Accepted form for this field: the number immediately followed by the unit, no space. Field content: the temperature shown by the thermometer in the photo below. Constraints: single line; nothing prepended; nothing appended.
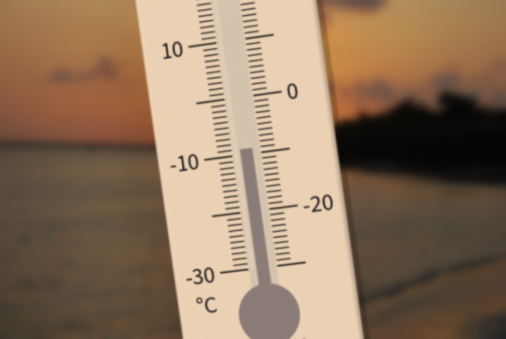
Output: -9°C
